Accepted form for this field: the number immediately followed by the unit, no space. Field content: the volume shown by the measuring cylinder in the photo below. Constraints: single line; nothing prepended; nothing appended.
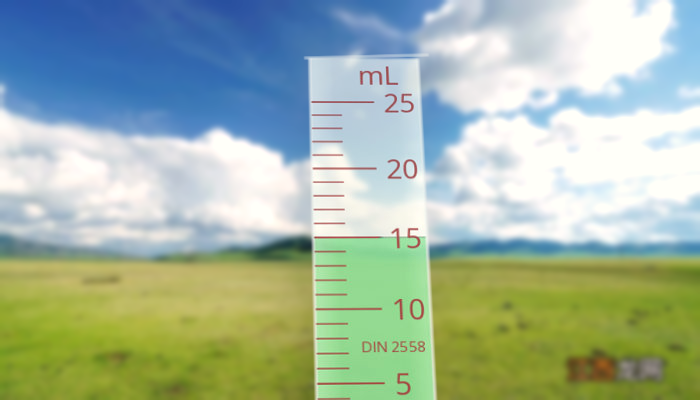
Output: 15mL
